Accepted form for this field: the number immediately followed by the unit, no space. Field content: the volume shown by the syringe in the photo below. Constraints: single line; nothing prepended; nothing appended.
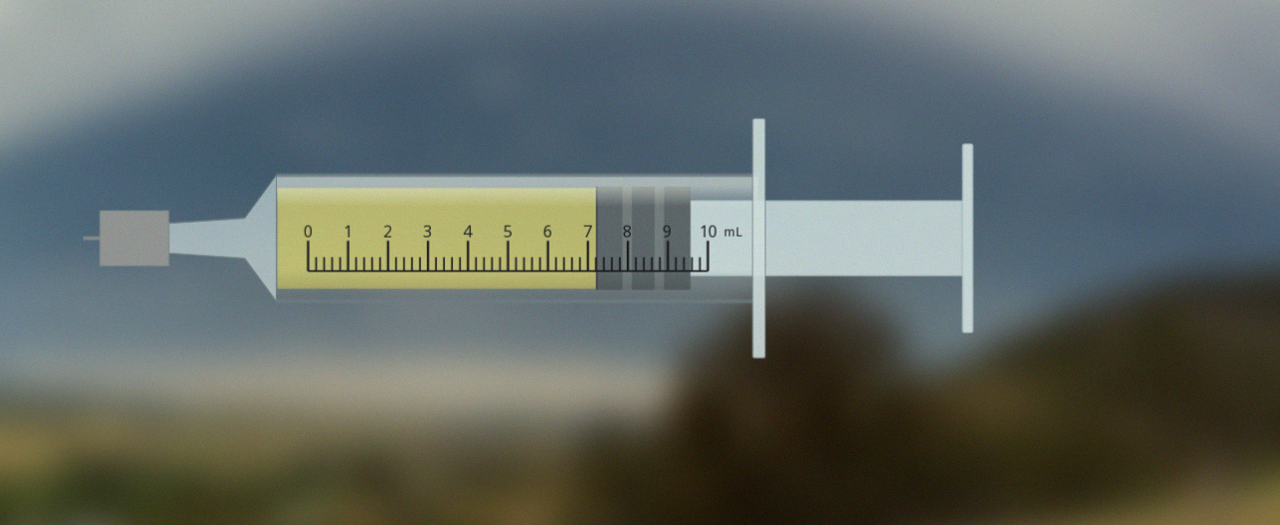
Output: 7.2mL
